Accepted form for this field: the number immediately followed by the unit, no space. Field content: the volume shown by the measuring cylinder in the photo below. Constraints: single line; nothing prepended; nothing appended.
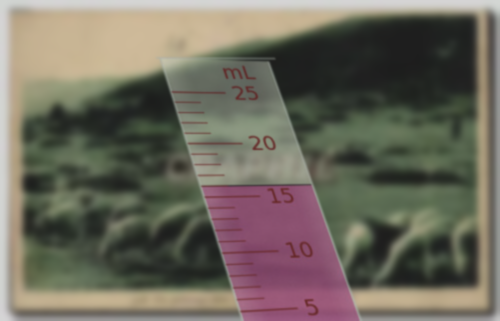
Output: 16mL
